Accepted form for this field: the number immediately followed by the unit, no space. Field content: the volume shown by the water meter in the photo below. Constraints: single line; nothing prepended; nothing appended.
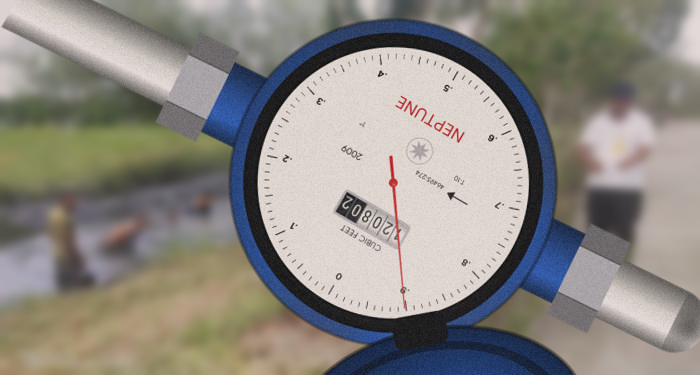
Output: 120801.90ft³
